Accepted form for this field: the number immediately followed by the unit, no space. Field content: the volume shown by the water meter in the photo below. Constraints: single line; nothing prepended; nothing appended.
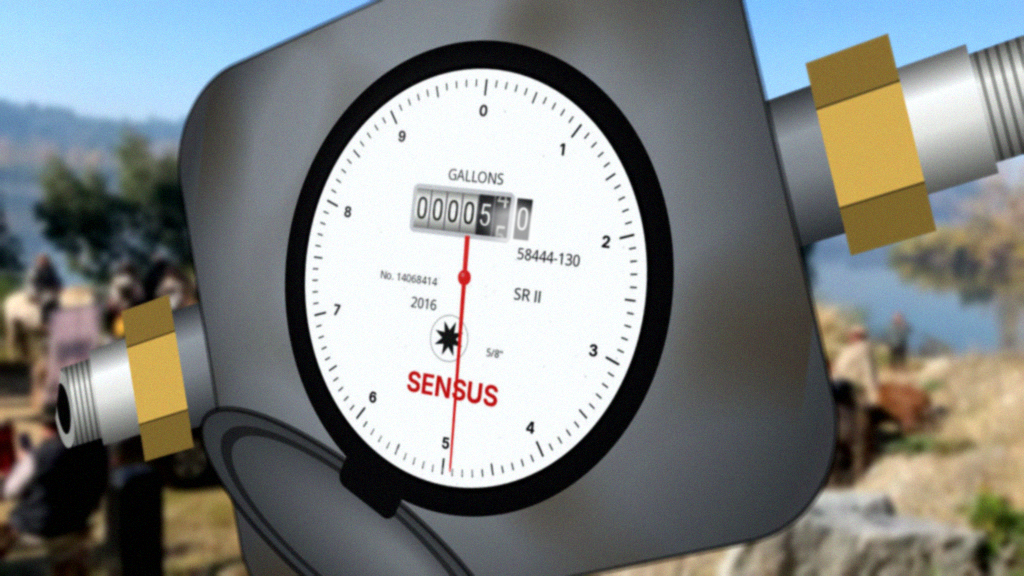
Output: 544.9gal
